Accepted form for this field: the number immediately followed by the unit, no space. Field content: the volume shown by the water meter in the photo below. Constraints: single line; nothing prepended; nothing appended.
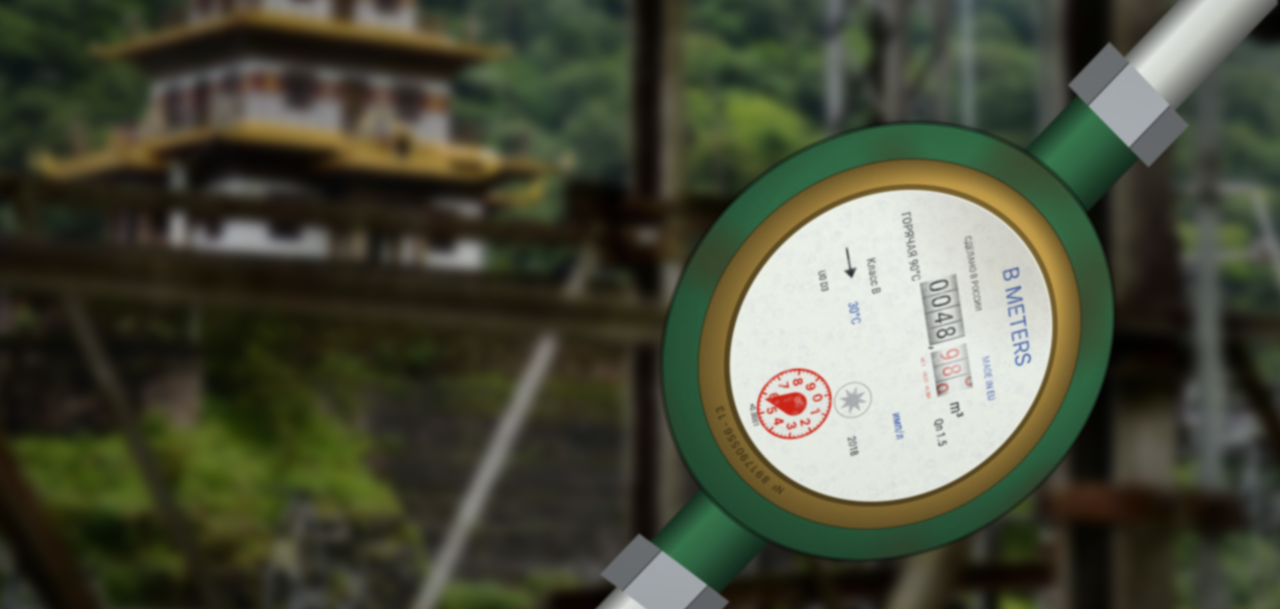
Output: 48.9885m³
